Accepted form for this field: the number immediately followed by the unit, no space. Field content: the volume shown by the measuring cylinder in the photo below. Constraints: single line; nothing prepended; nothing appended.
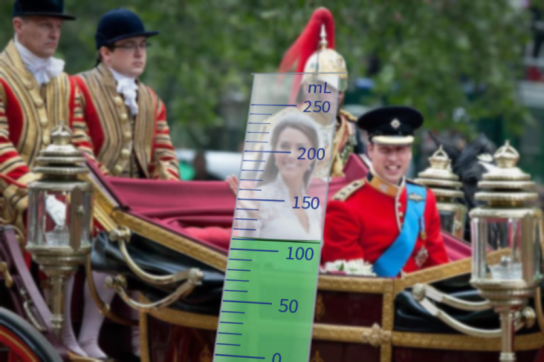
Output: 110mL
